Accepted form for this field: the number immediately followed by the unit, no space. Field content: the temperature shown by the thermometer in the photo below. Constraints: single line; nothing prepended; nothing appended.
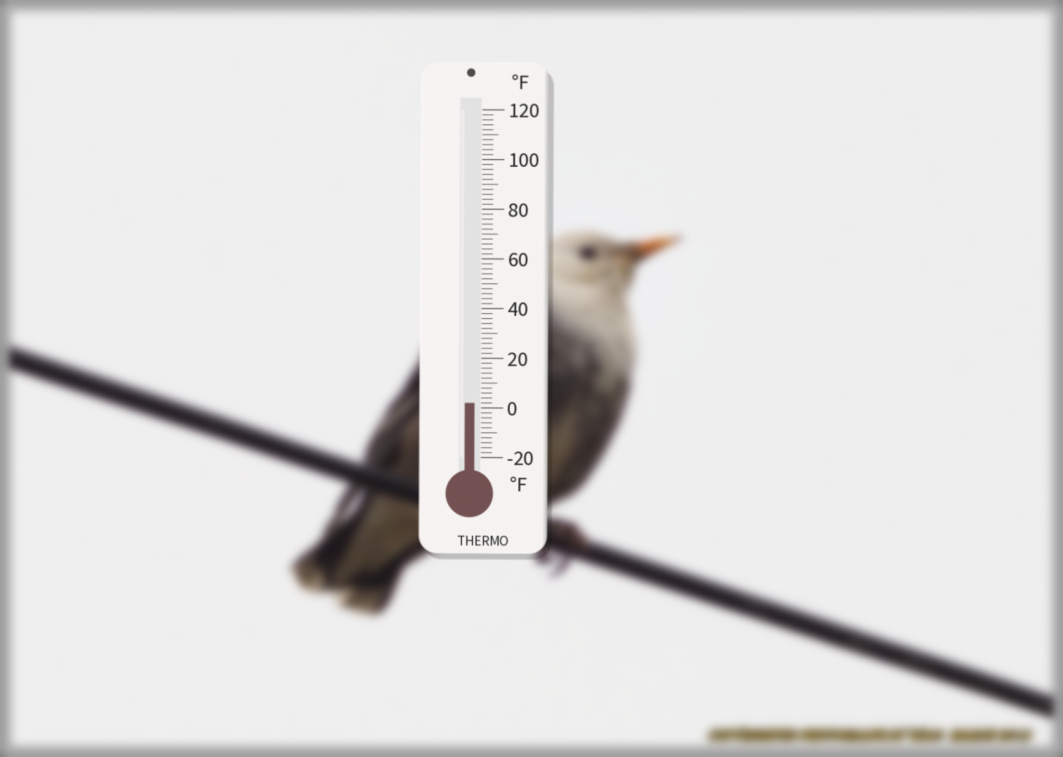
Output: 2°F
